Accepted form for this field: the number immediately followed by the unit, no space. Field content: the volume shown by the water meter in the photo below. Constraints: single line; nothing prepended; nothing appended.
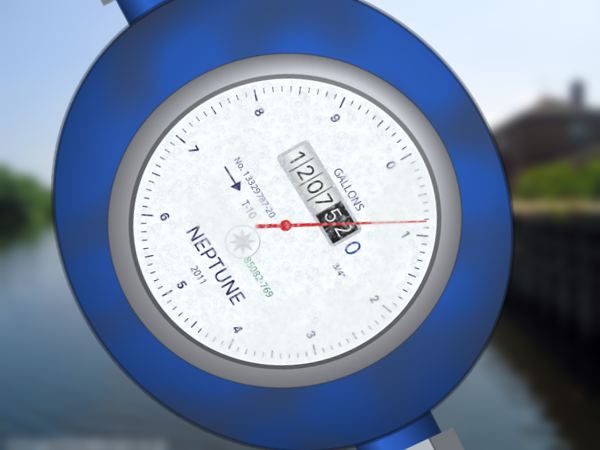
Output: 1207520.8gal
